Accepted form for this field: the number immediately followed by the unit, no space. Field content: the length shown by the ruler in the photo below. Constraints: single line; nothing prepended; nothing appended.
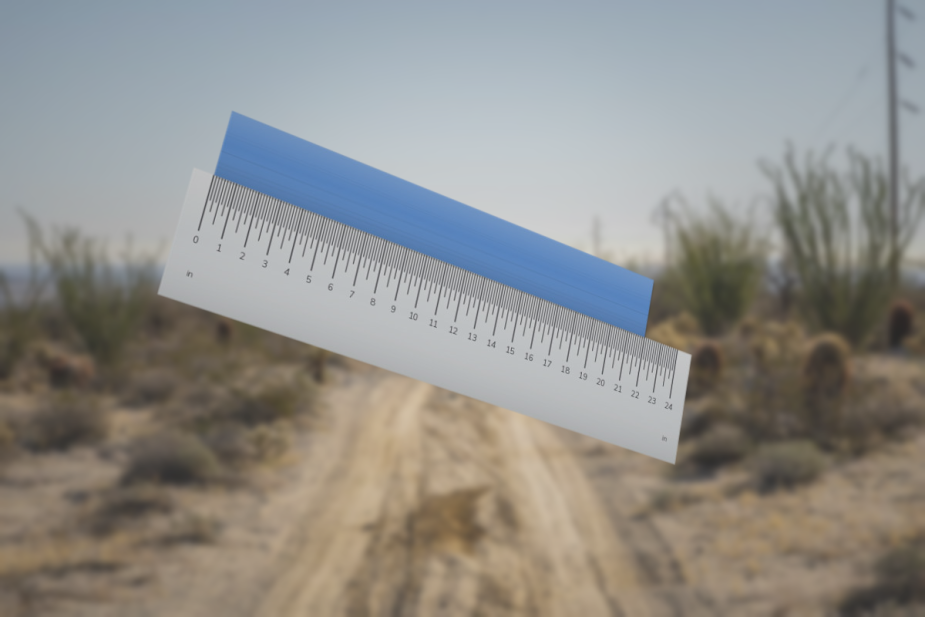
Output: 22in
